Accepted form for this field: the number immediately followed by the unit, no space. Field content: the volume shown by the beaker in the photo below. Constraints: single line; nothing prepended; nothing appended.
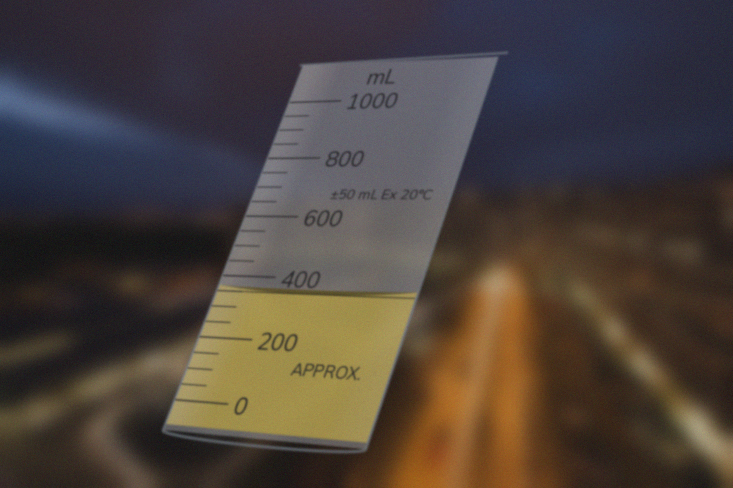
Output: 350mL
